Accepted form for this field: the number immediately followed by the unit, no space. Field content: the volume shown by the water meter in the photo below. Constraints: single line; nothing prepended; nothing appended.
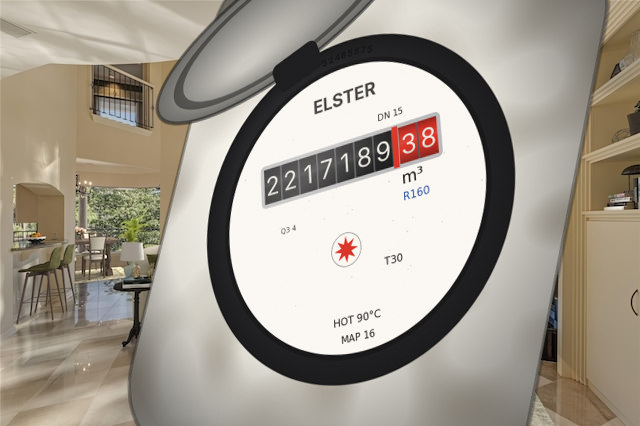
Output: 2217189.38m³
